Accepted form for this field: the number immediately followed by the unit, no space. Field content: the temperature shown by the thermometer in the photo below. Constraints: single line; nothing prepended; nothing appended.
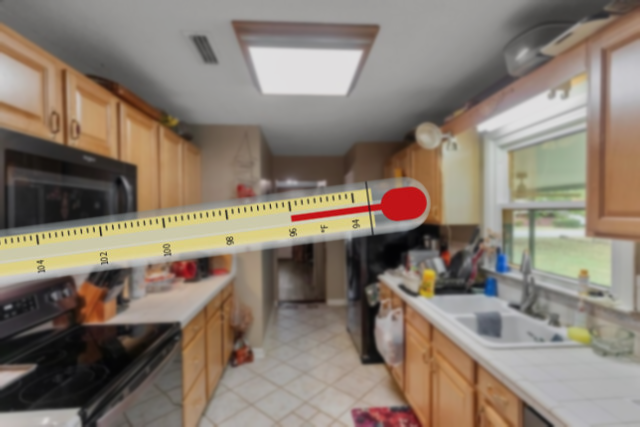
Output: 96°F
